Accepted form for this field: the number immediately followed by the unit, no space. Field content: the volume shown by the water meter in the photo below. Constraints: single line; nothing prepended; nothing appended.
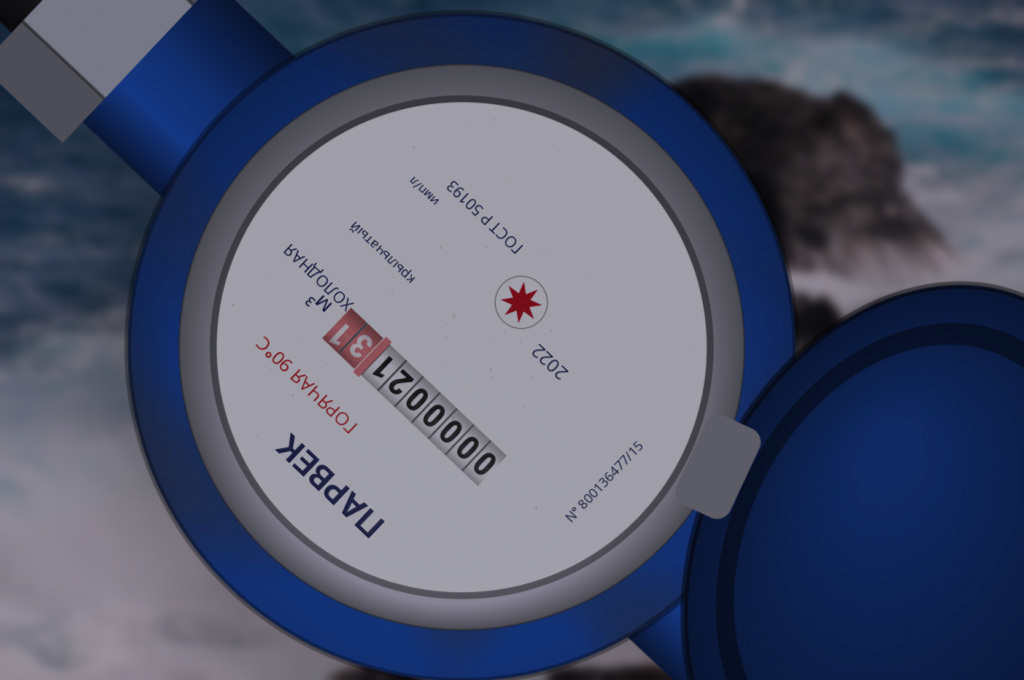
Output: 21.31m³
